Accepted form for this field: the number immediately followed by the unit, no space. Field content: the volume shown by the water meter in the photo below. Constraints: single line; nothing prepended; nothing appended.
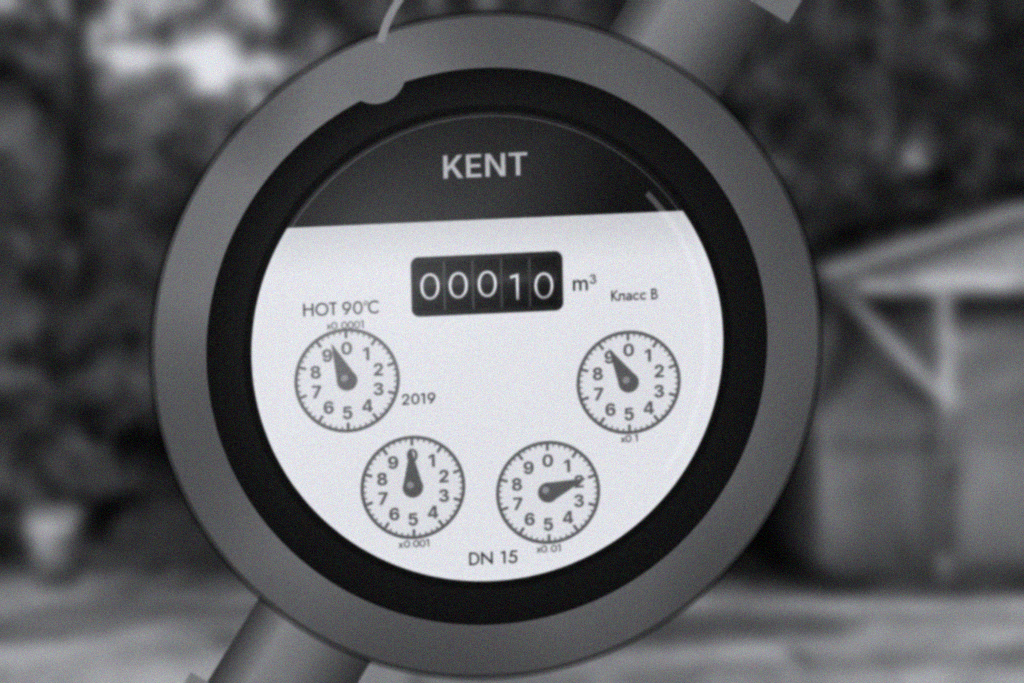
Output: 9.9199m³
